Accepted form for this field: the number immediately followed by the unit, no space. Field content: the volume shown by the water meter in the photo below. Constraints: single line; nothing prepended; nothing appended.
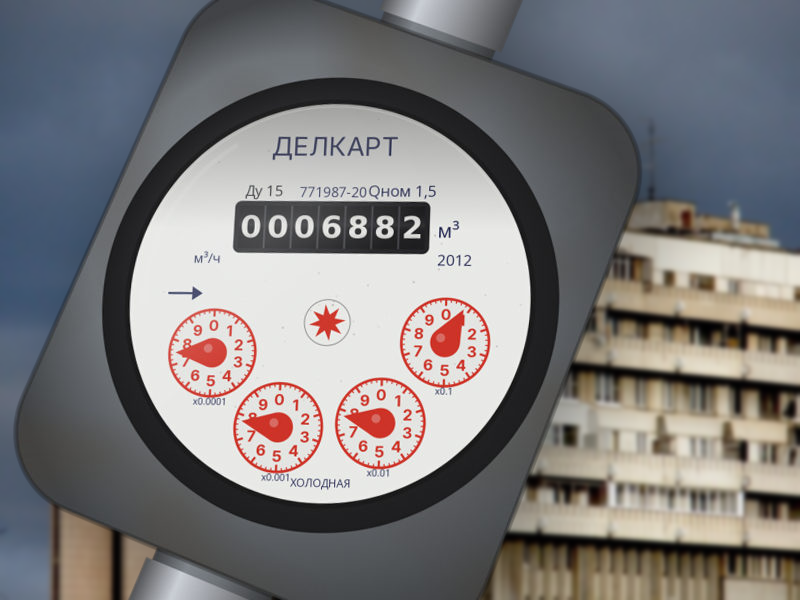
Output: 6882.0777m³
